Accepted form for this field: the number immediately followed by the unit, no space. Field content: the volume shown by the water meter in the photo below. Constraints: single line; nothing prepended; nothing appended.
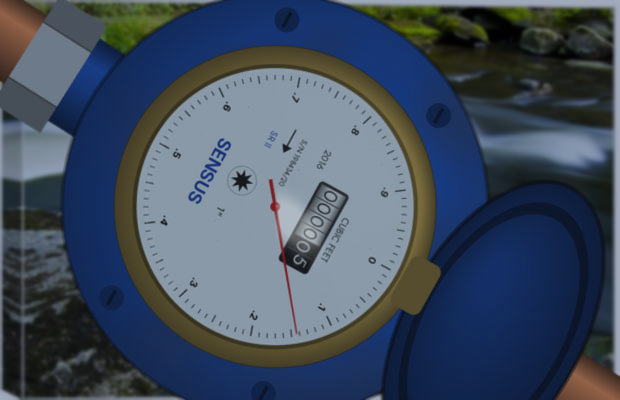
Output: 5.14ft³
